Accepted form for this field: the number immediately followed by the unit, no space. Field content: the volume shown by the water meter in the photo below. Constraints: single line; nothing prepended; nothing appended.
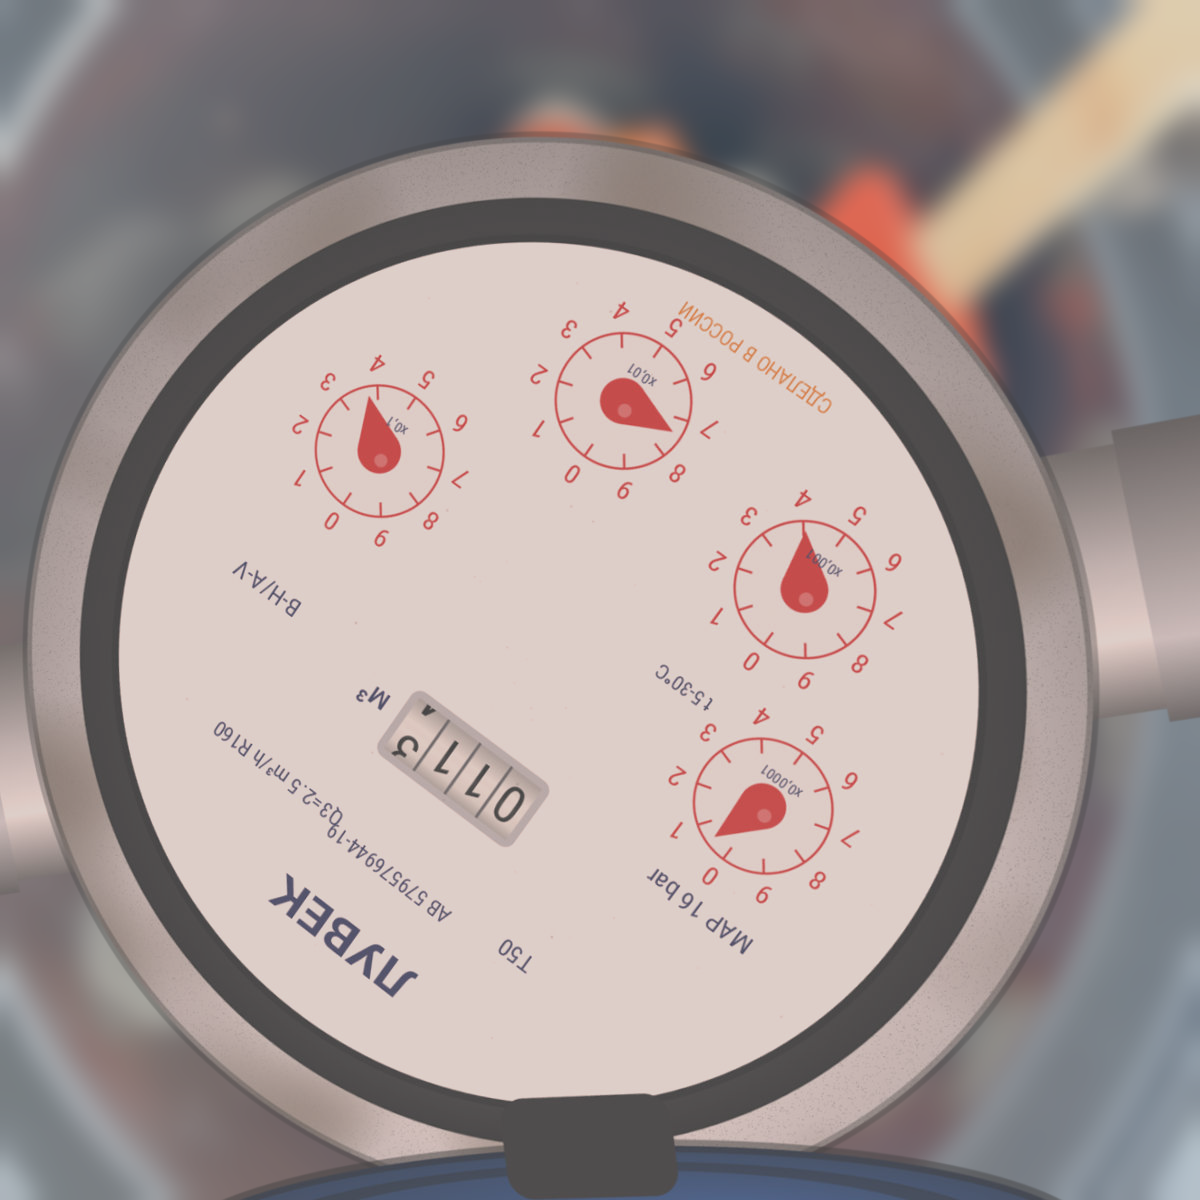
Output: 113.3740m³
